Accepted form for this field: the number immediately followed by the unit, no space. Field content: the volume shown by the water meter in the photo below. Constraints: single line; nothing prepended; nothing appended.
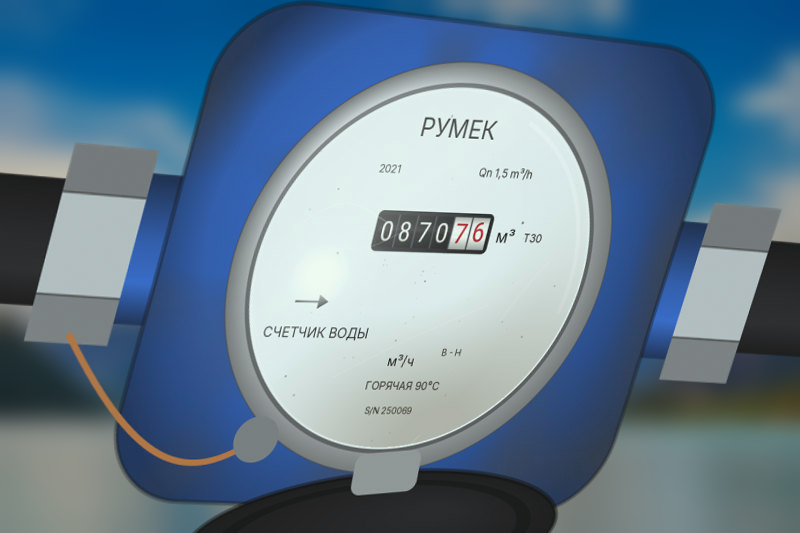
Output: 870.76m³
